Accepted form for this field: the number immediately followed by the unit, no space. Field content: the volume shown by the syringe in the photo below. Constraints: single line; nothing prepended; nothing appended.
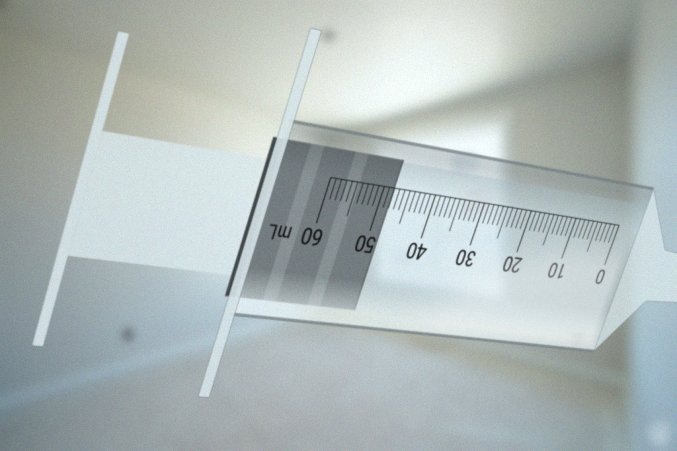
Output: 48mL
